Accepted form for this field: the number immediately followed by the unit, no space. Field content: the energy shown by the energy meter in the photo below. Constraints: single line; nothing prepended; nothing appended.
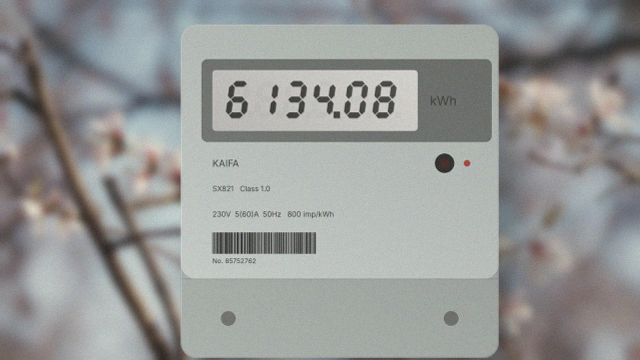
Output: 6134.08kWh
